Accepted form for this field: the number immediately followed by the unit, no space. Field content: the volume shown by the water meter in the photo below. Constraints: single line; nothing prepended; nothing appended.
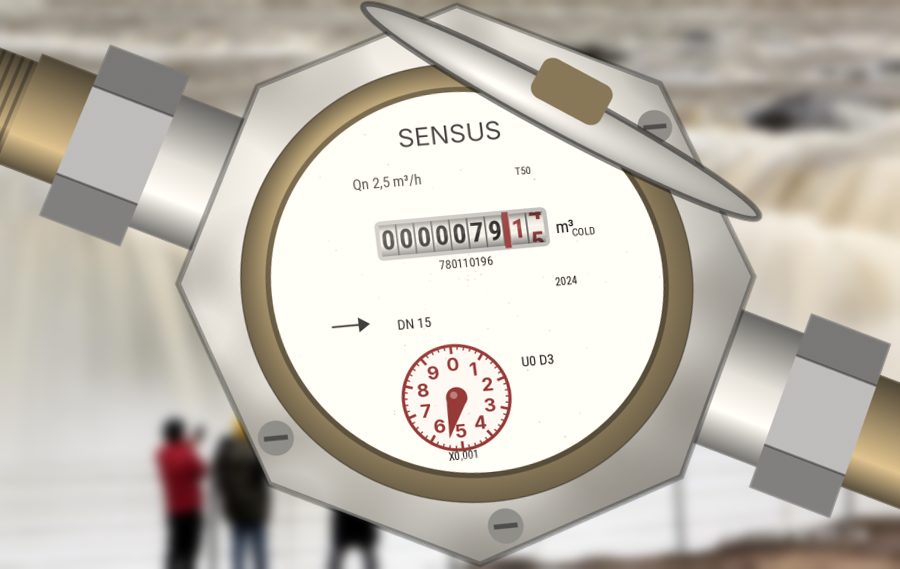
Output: 79.145m³
